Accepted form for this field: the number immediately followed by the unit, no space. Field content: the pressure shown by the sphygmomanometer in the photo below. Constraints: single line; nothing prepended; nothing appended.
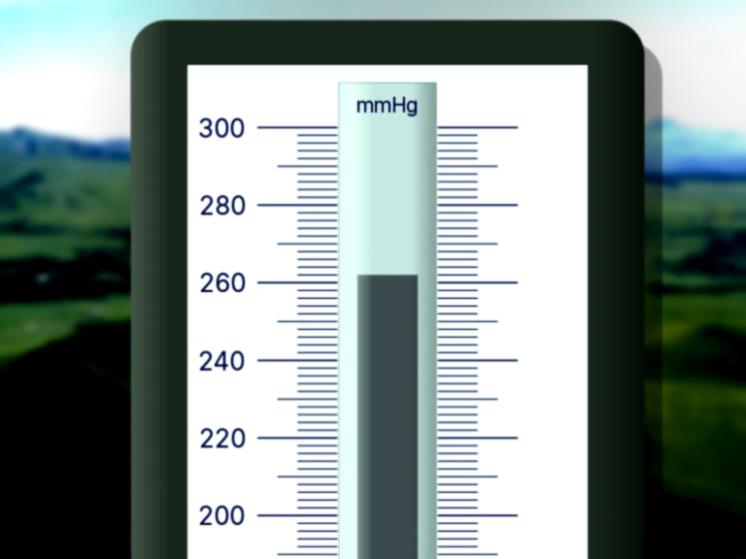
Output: 262mmHg
